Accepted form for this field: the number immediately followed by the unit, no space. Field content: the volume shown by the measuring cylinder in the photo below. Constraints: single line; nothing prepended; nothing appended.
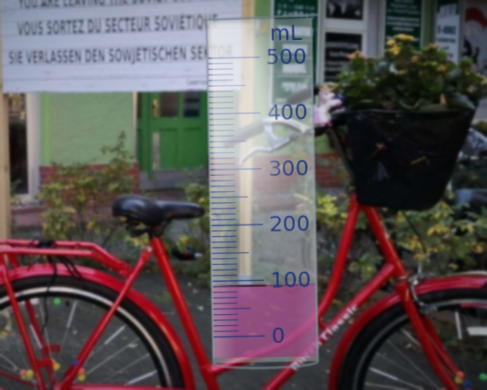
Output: 90mL
